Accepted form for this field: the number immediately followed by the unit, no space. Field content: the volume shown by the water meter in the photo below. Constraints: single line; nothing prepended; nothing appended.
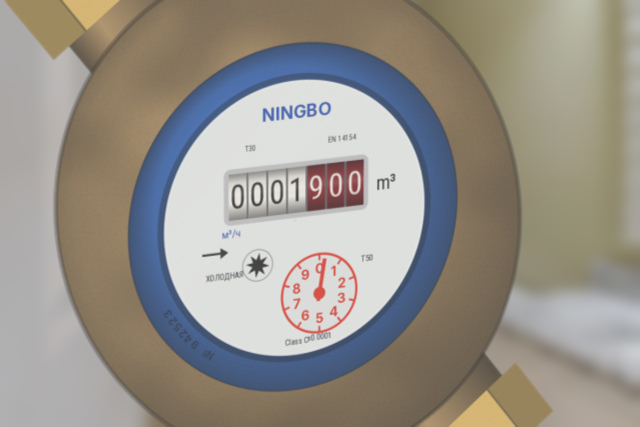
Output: 1.9000m³
